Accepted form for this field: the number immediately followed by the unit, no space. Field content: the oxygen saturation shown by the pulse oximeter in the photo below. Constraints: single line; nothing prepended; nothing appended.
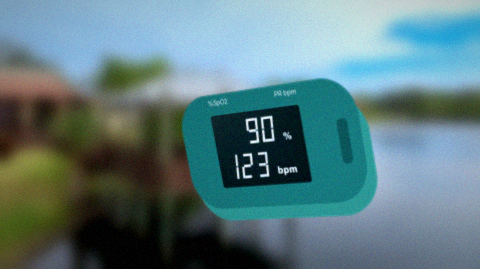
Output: 90%
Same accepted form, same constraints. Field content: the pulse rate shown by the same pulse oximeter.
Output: 123bpm
